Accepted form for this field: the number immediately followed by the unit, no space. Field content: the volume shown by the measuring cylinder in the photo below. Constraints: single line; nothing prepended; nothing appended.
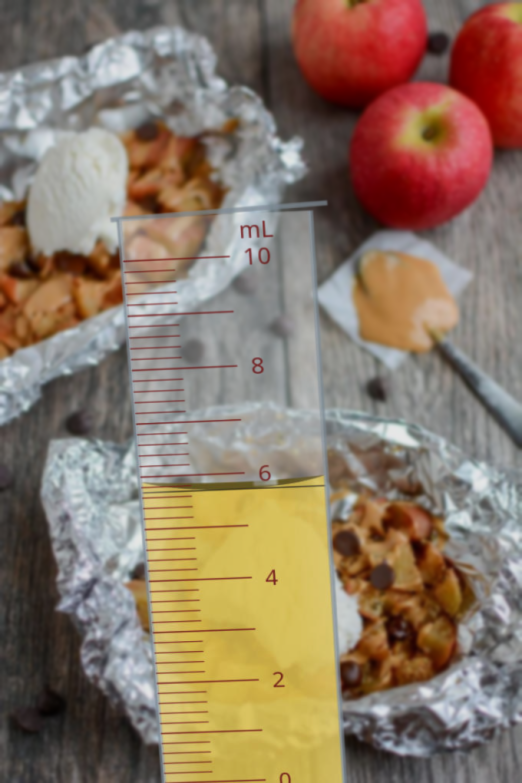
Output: 5.7mL
